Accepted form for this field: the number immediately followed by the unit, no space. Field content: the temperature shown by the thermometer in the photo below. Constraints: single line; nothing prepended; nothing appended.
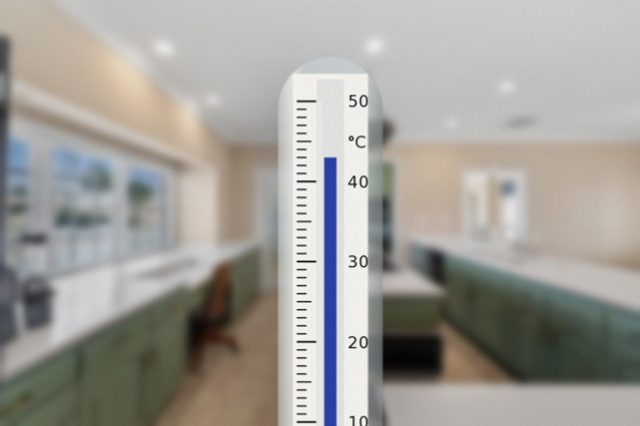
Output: 43°C
